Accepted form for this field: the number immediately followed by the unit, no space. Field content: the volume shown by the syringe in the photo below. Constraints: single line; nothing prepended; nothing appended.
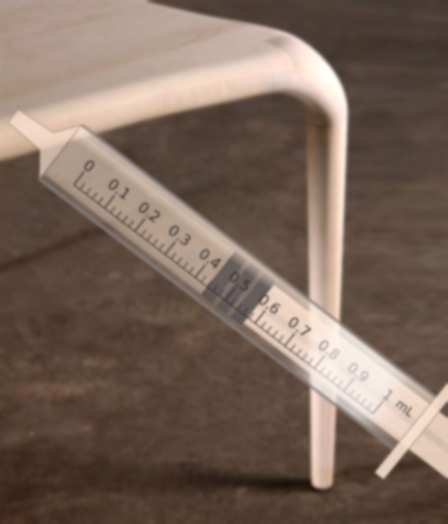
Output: 0.44mL
